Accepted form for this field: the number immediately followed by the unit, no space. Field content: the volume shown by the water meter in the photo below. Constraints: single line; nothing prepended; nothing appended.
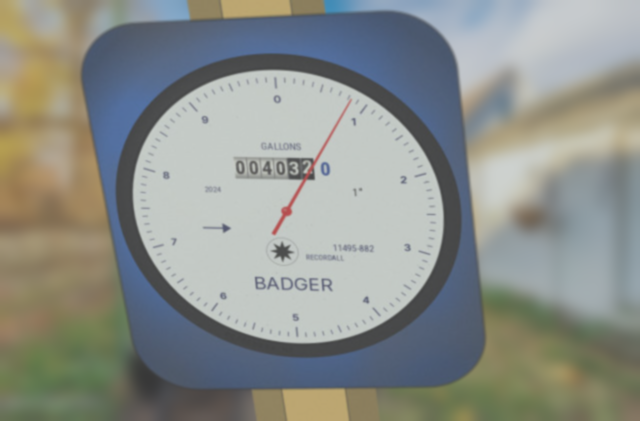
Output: 40320.8gal
